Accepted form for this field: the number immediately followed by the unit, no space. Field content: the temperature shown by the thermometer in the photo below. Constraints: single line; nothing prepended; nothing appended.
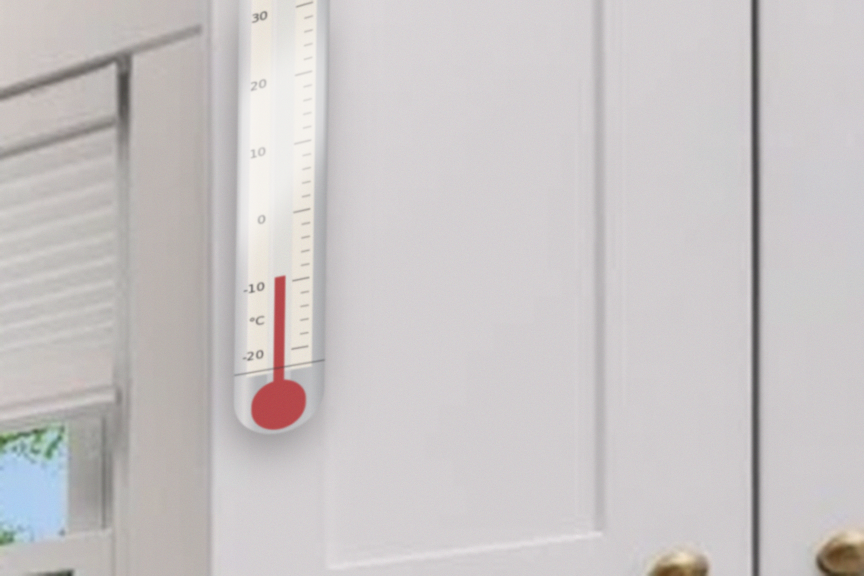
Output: -9°C
